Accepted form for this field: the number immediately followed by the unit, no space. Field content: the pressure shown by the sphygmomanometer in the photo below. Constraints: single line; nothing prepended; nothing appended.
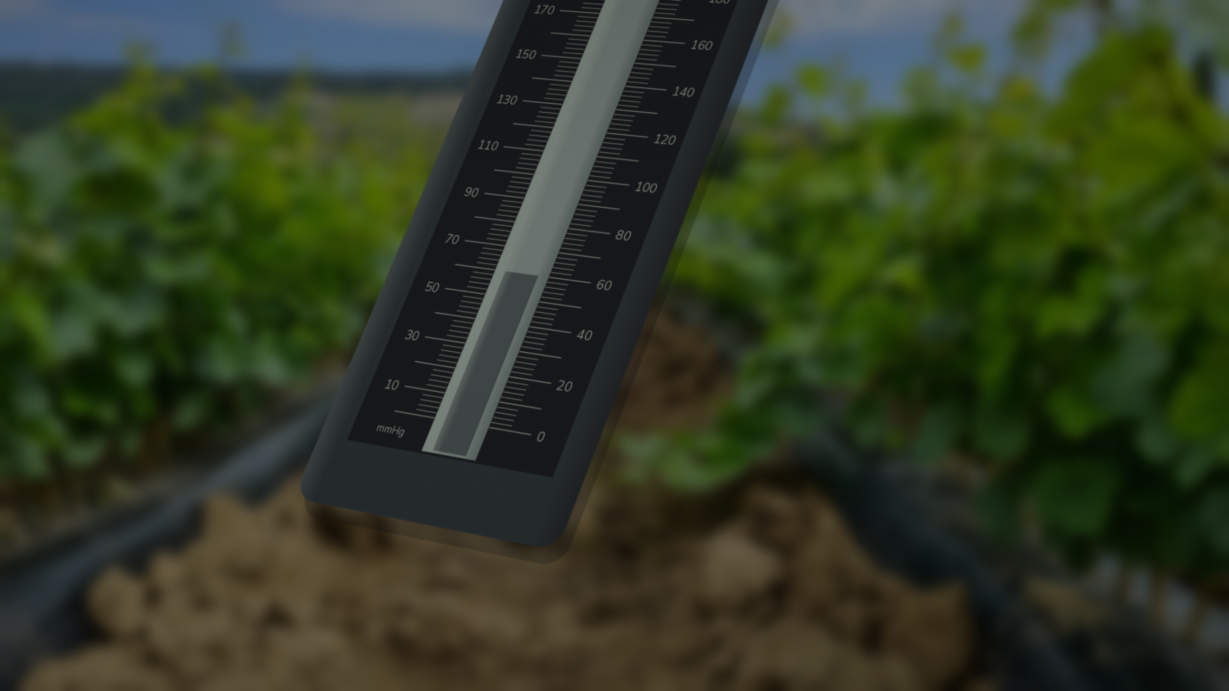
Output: 60mmHg
